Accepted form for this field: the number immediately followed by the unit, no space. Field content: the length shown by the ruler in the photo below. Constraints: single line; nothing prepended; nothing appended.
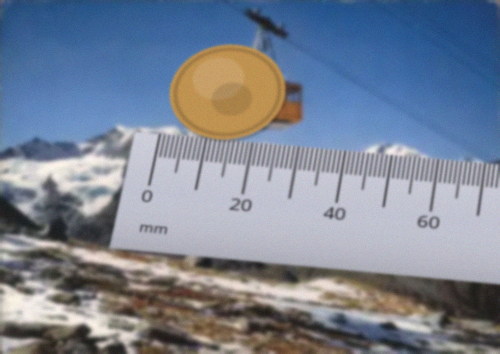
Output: 25mm
